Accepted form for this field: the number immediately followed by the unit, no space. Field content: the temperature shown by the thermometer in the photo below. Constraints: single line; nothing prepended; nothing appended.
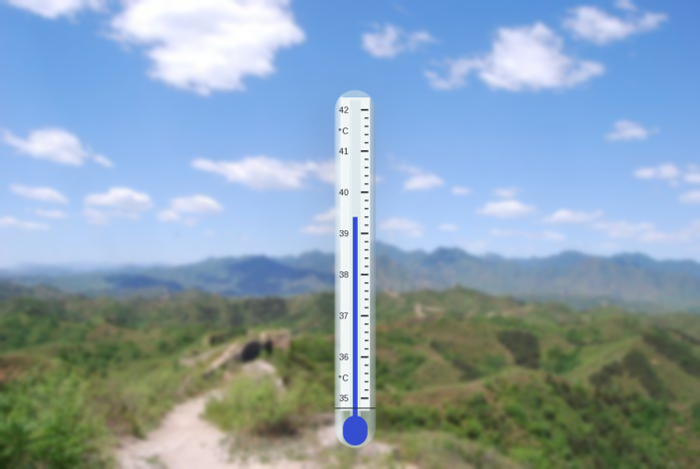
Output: 39.4°C
